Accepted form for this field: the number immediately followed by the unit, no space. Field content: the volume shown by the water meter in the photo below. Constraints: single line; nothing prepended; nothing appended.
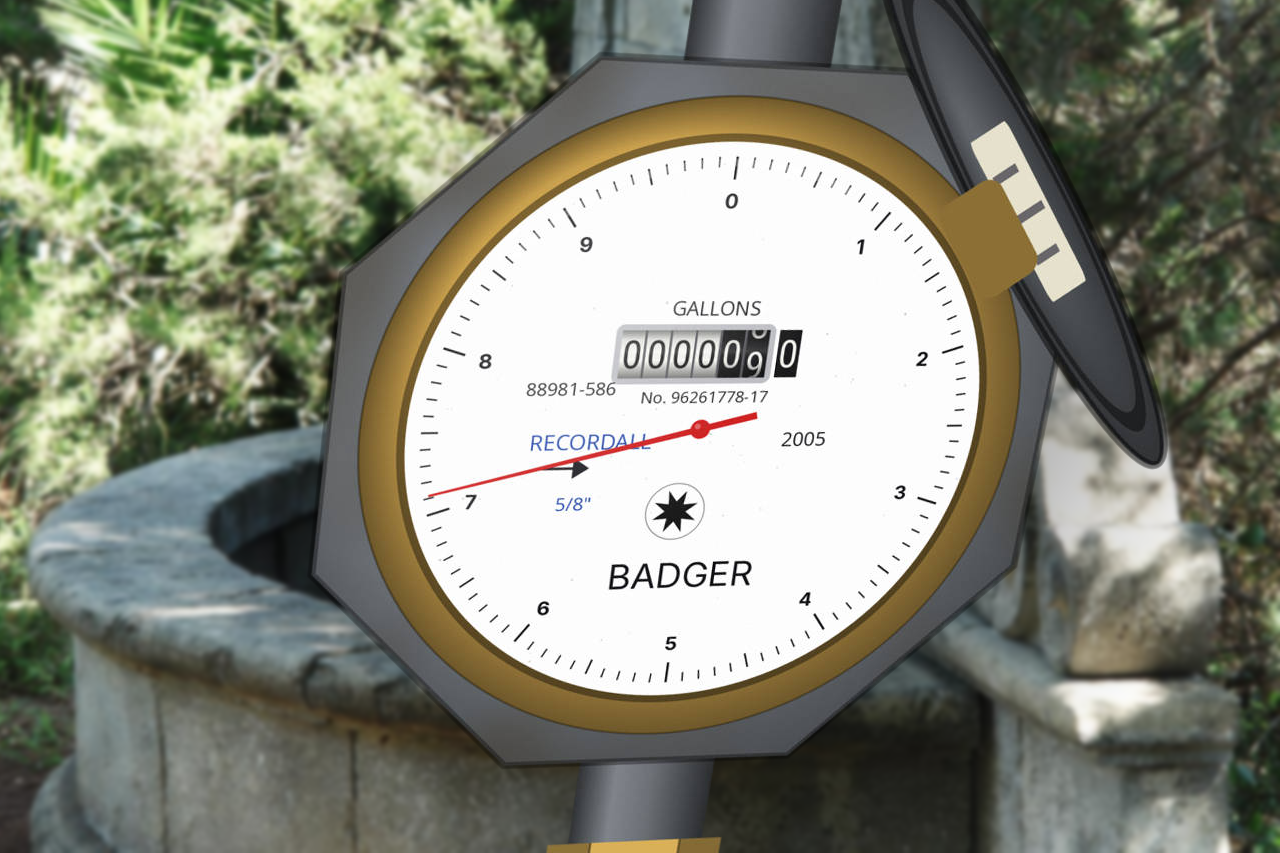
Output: 87.1gal
